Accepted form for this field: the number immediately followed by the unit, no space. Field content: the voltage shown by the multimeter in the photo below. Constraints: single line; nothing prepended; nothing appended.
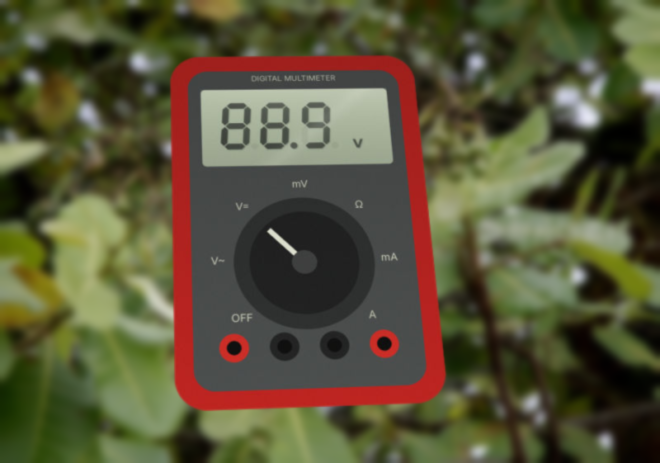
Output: 88.9V
